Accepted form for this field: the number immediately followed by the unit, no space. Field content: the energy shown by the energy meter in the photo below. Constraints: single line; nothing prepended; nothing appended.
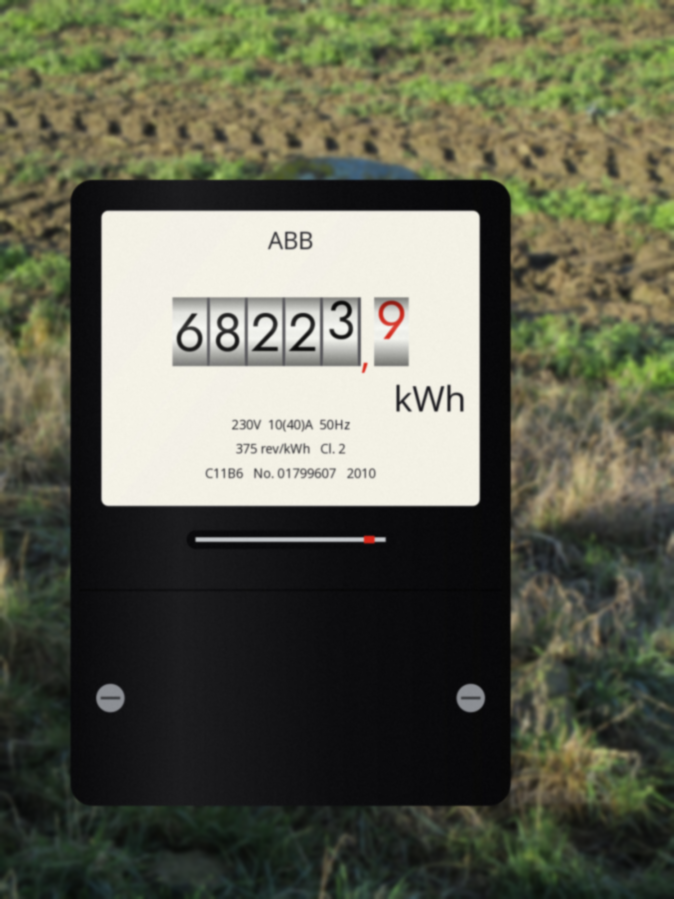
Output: 68223.9kWh
